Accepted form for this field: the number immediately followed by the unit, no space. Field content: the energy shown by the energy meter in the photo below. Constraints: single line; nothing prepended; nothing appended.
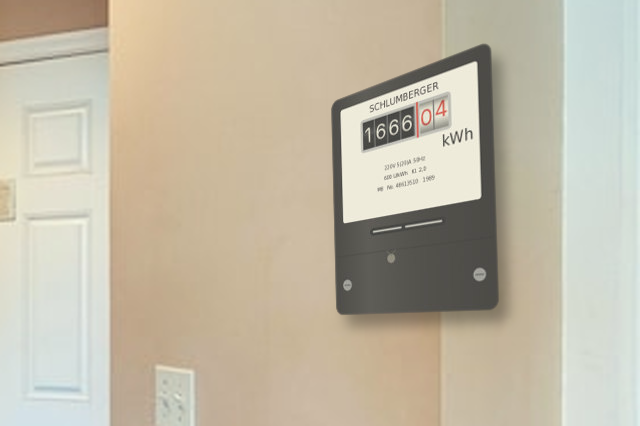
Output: 1666.04kWh
